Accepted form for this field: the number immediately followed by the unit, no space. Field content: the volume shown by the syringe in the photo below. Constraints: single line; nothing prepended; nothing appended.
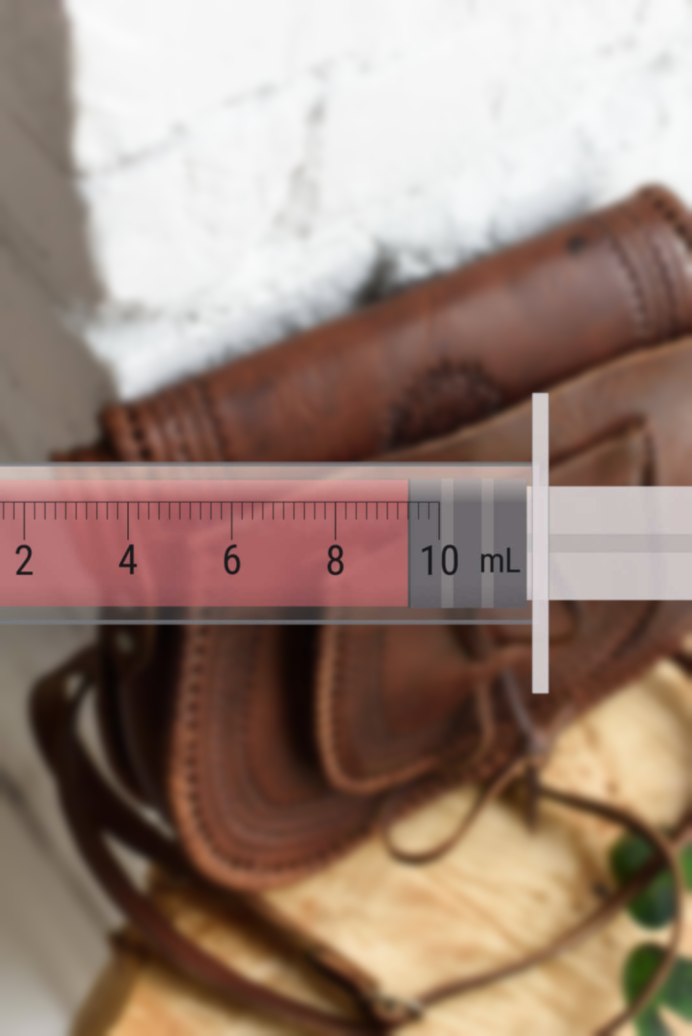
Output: 9.4mL
